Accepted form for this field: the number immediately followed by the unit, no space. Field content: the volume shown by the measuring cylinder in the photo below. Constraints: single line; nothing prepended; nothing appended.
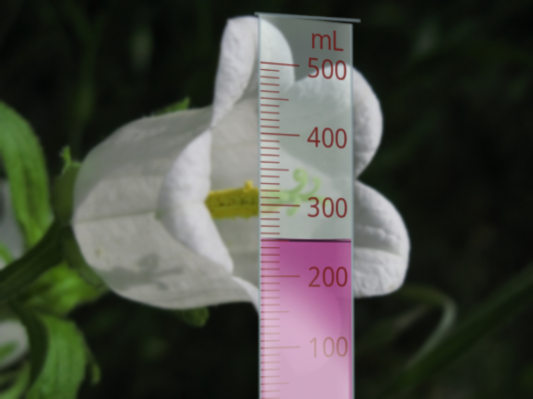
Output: 250mL
